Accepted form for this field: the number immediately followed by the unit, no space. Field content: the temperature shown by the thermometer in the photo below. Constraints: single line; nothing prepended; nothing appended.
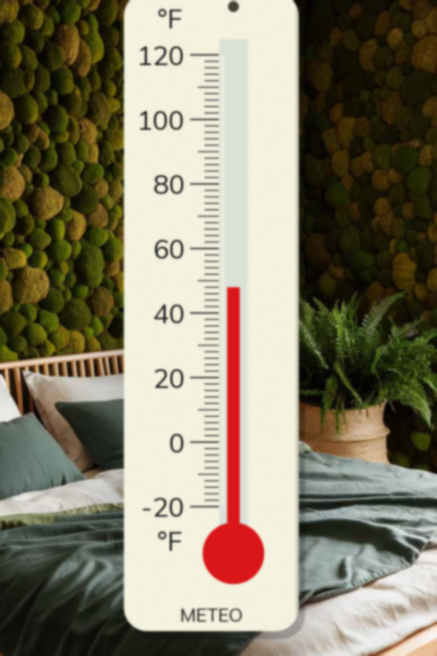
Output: 48°F
